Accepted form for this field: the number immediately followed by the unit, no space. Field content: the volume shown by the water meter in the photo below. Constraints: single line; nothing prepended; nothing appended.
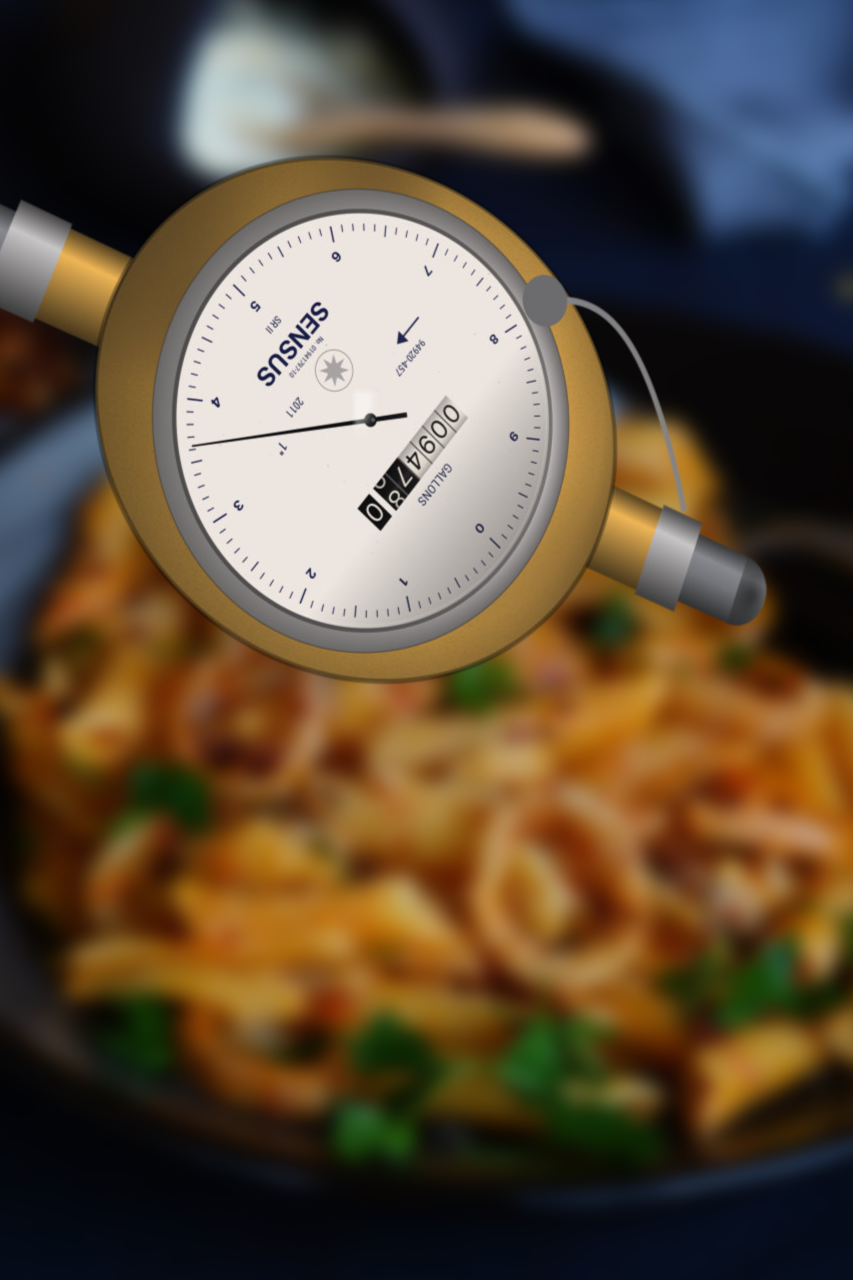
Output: 94783.6gal
